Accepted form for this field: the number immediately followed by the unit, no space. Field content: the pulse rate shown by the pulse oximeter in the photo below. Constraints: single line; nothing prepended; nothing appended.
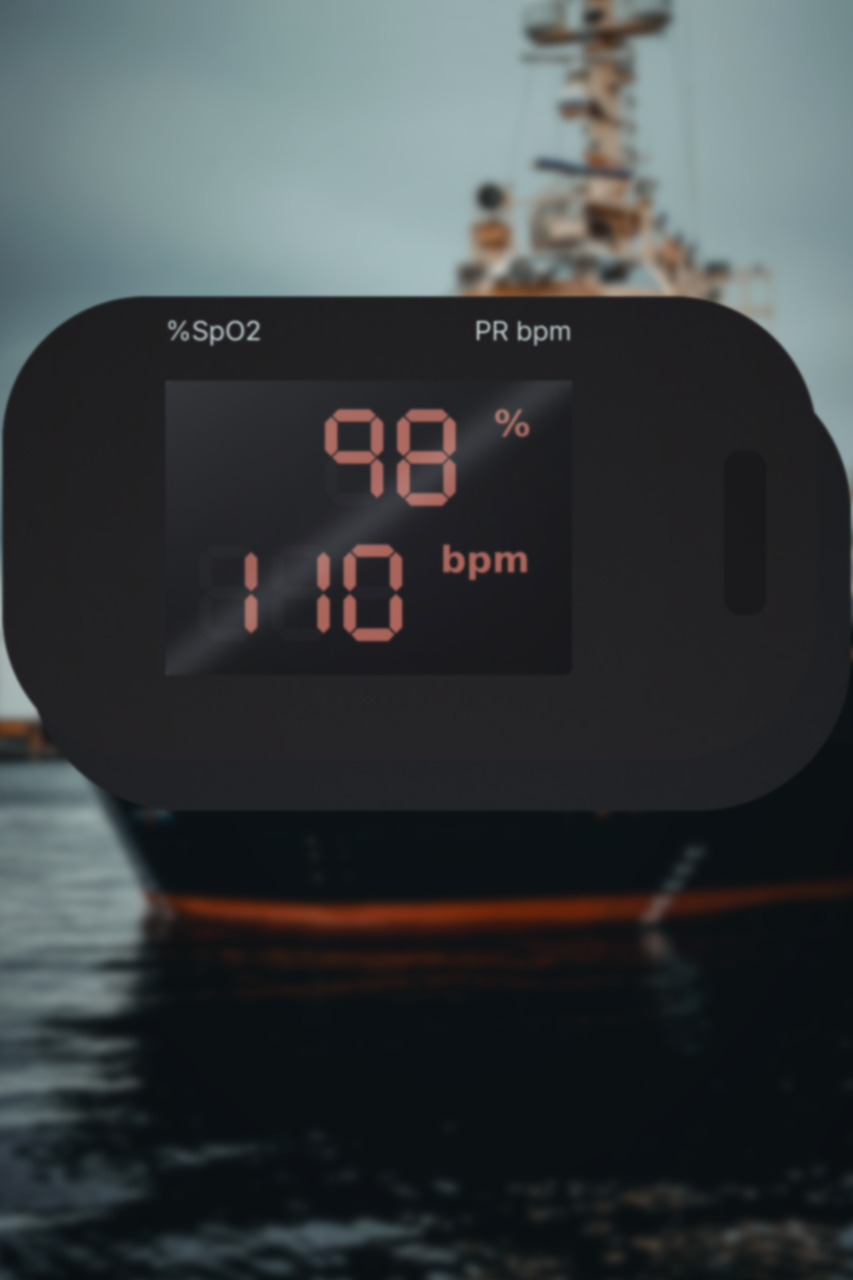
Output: 110bpm
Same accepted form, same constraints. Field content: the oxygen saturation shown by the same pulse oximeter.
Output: 98%
